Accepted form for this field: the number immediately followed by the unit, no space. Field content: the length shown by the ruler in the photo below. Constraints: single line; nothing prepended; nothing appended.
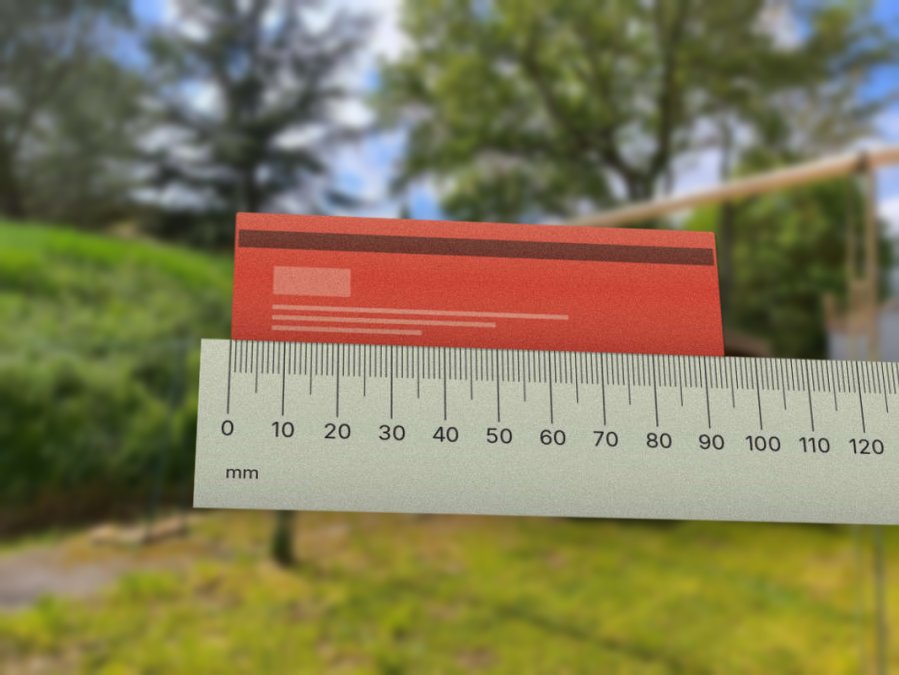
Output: 94mm
